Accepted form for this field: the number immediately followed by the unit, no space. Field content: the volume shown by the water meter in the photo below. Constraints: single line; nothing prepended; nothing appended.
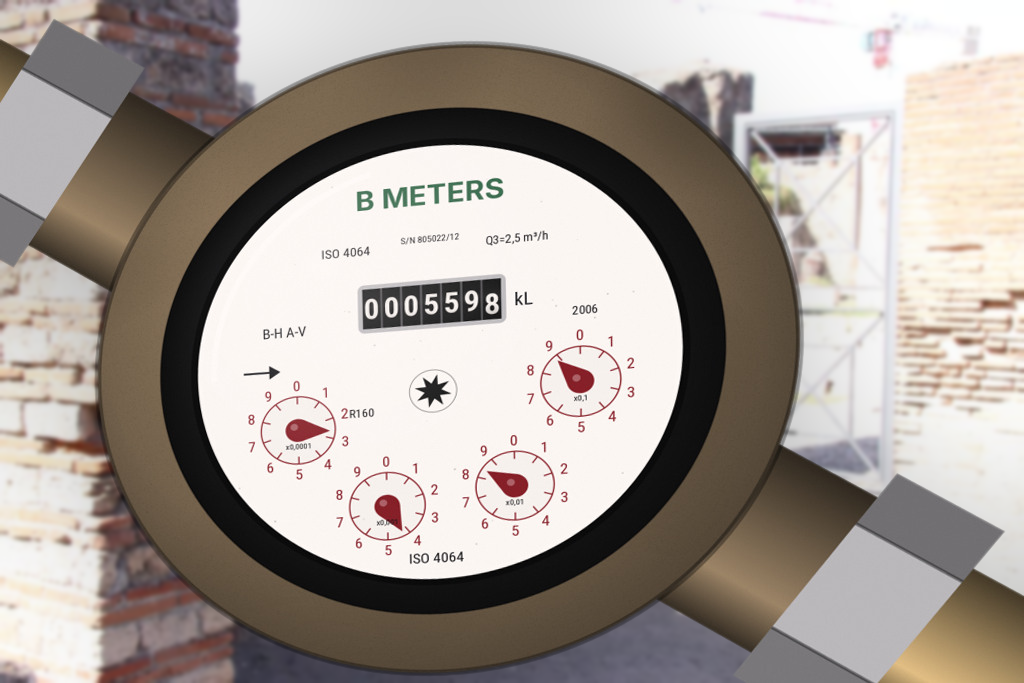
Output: 5597.8842kL
